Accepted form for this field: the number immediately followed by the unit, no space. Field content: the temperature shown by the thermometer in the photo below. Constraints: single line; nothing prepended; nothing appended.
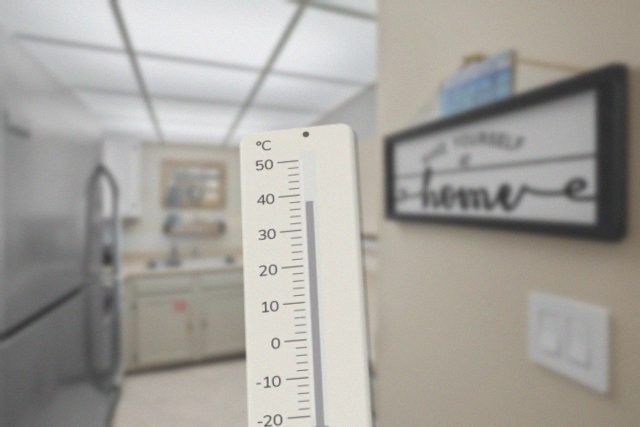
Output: 38°C
